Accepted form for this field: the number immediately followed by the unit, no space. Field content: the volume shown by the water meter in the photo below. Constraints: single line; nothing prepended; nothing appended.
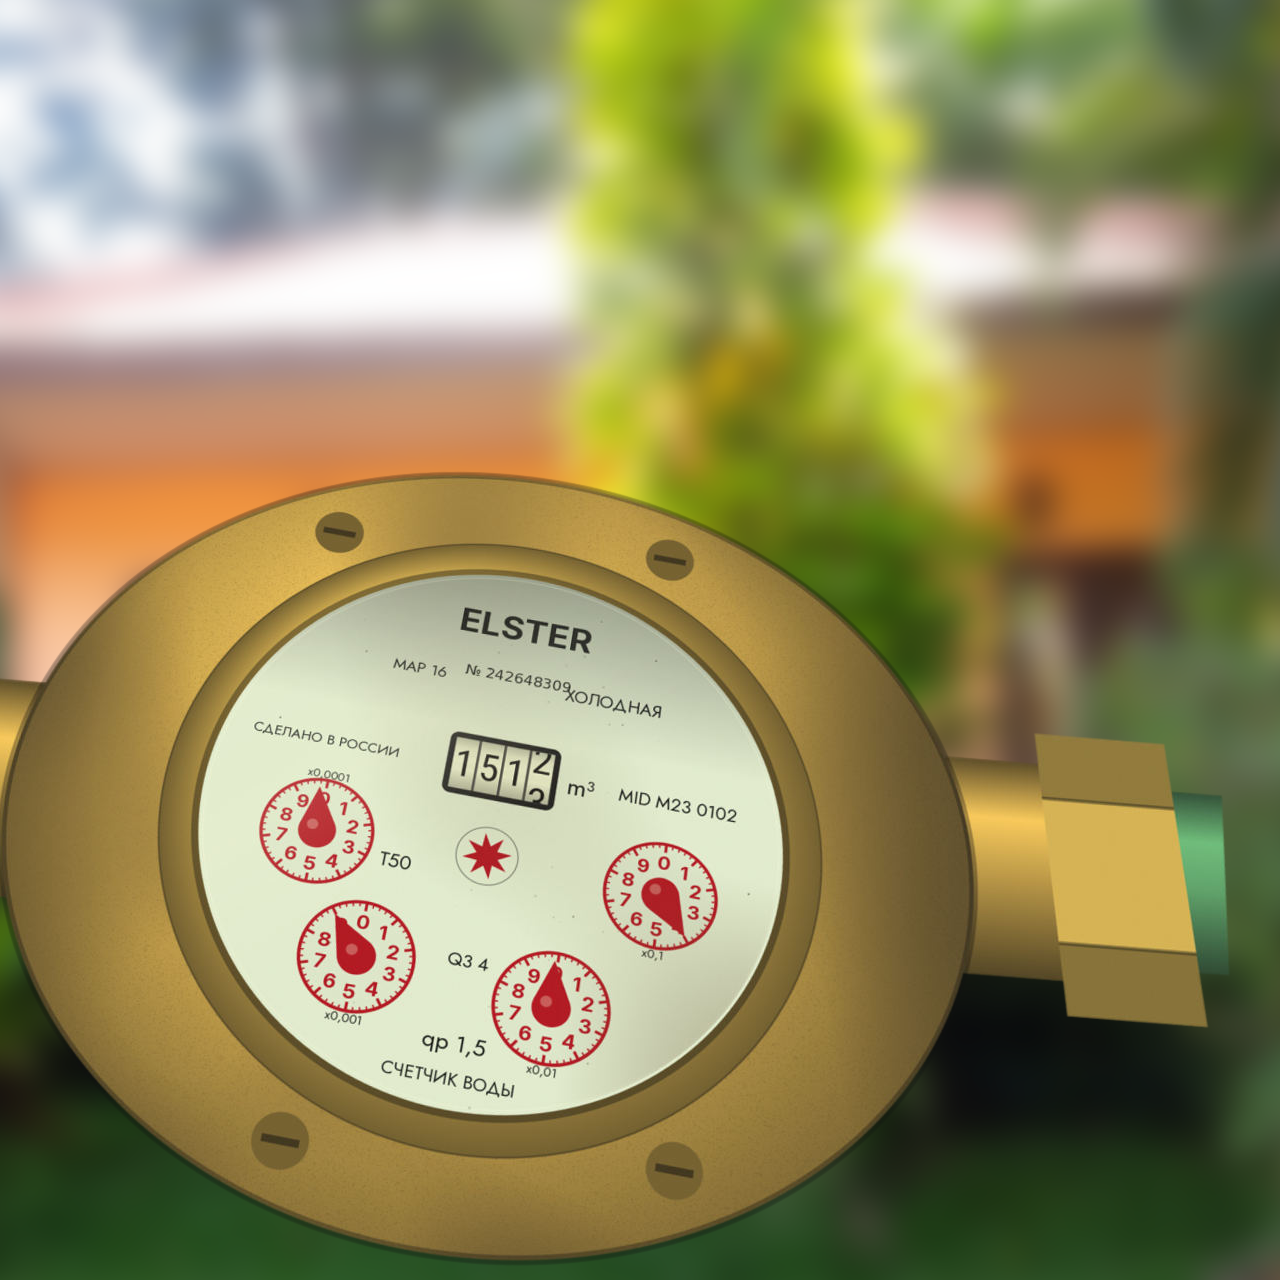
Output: 1512.3989m³
